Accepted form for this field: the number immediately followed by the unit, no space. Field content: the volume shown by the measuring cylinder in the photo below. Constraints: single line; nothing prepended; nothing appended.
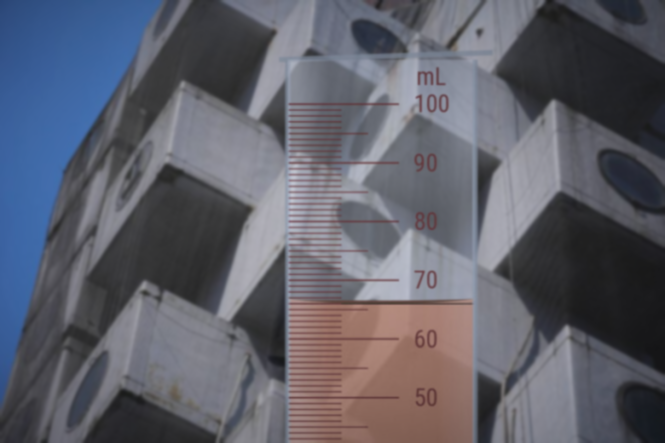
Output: 66mL
